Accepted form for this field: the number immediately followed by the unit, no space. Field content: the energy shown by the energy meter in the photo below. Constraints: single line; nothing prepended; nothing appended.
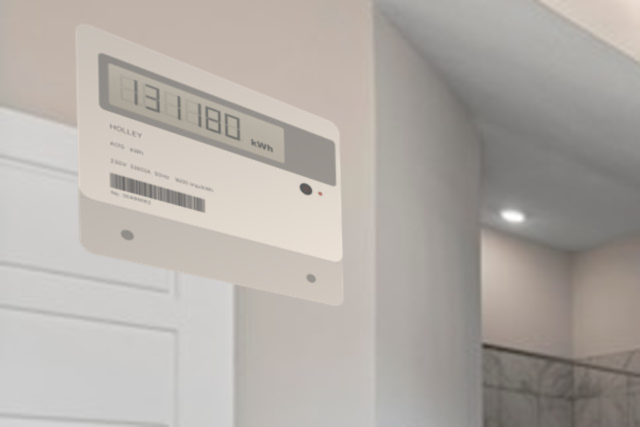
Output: 131180kWh
